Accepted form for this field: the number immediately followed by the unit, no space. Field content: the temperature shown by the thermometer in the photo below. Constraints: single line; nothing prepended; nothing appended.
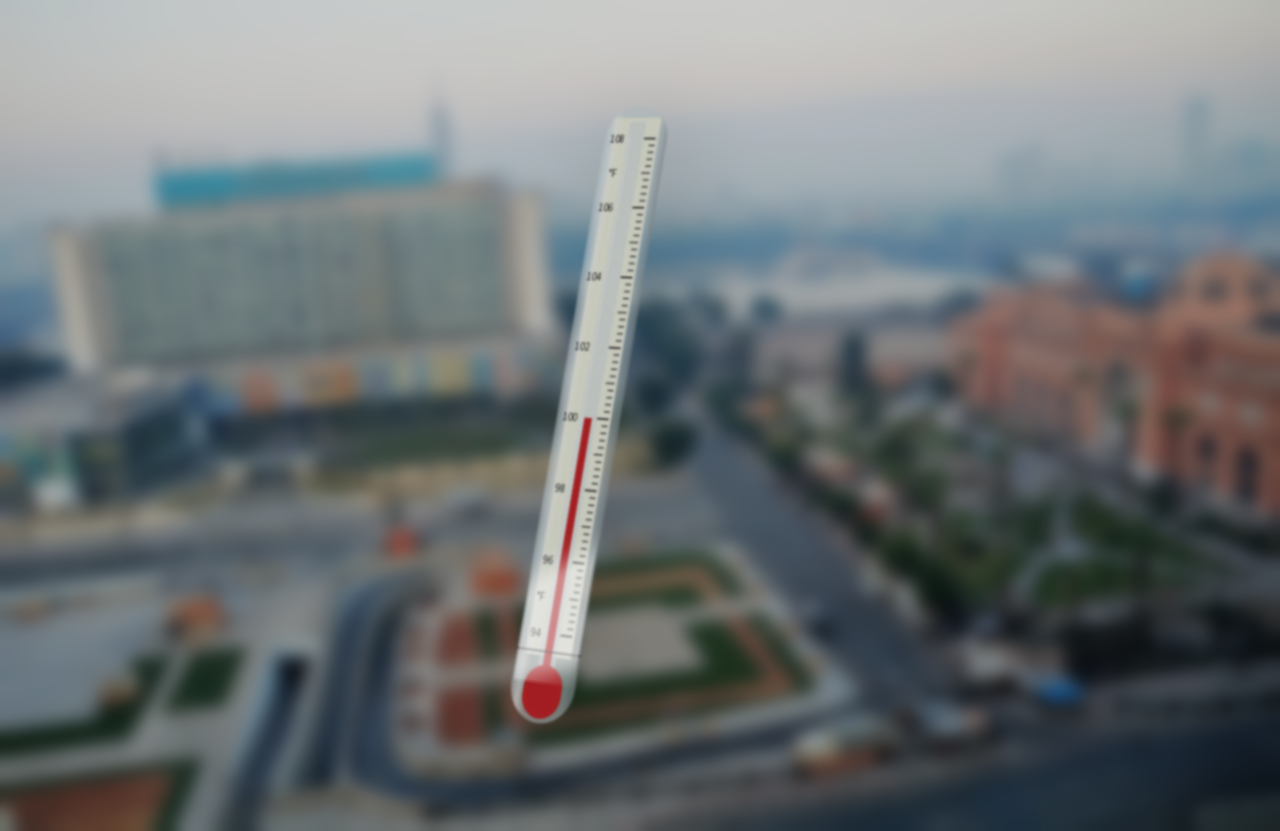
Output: 100°F
